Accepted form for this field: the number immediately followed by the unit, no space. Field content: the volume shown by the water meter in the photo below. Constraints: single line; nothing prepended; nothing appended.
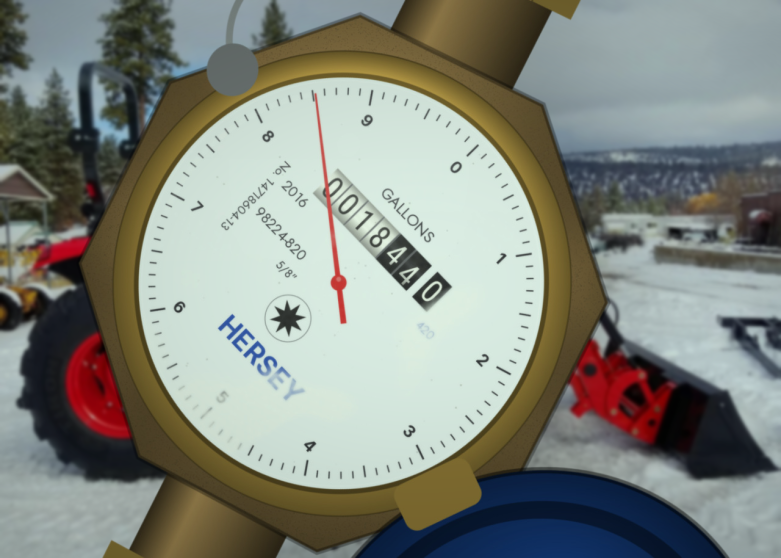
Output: 18438.5gal
